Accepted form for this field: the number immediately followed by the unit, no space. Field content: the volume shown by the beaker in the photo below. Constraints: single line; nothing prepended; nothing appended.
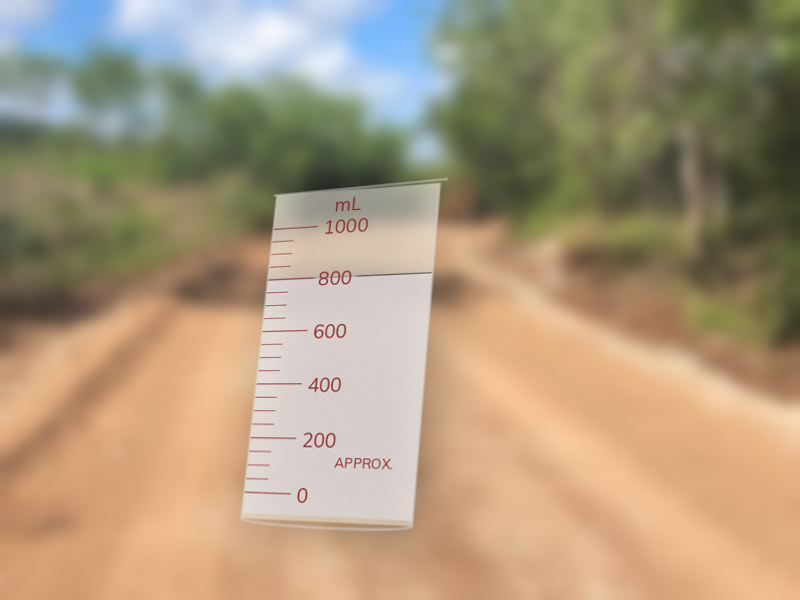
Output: 800mL
